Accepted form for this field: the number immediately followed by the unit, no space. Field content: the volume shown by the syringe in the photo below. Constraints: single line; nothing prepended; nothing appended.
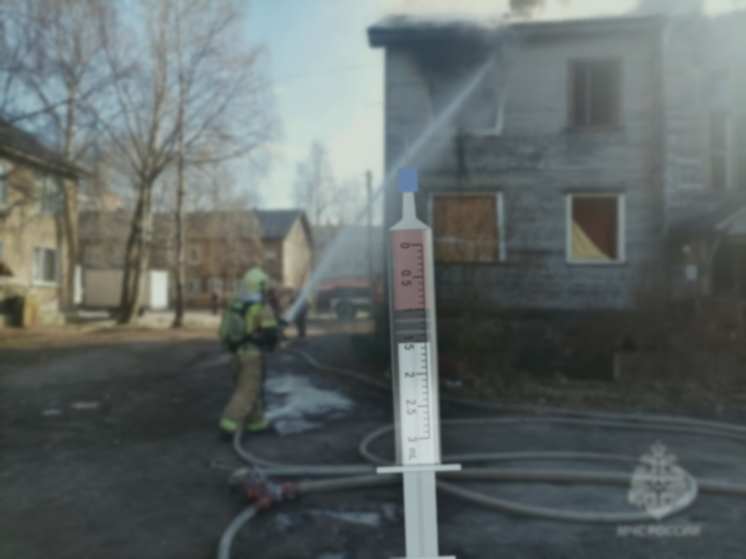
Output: 1mL
